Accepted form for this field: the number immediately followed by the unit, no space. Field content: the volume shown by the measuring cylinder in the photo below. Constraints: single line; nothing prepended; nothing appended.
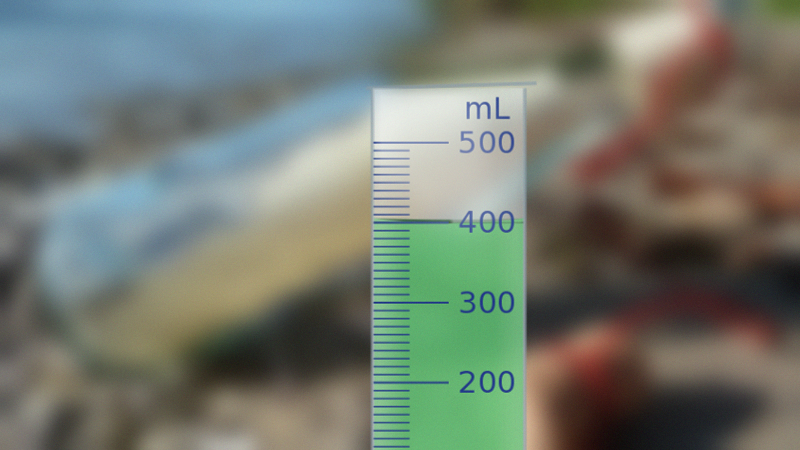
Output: 400mL
